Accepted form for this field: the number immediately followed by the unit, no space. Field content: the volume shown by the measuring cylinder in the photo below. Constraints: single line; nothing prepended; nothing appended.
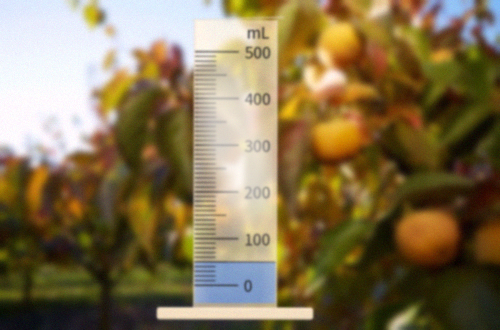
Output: 50mL
